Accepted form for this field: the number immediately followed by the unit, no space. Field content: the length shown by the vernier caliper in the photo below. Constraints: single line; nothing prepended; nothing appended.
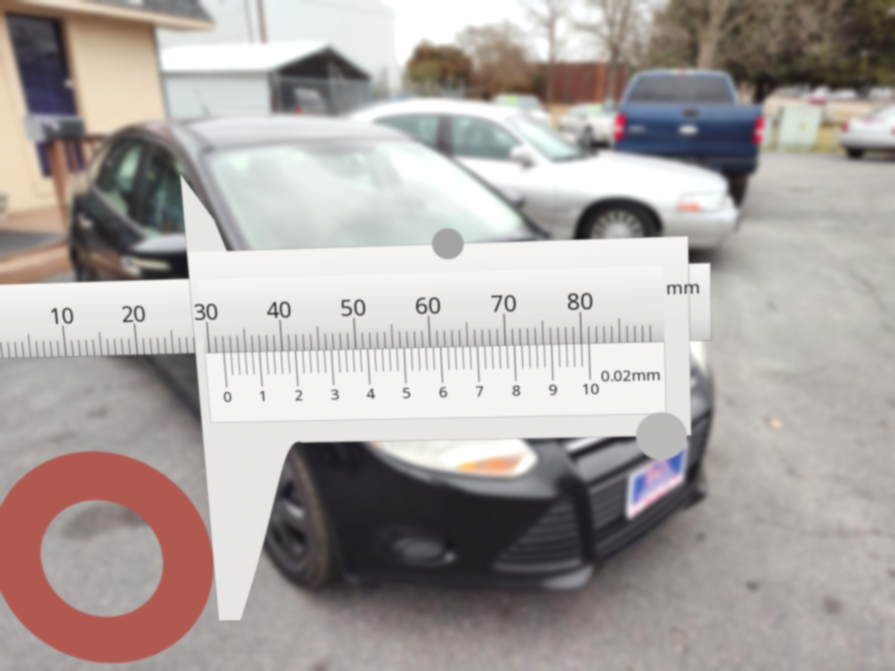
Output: 32.0mm
